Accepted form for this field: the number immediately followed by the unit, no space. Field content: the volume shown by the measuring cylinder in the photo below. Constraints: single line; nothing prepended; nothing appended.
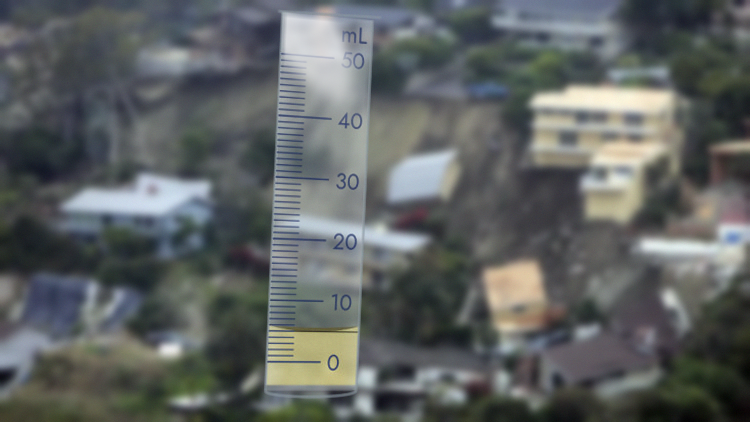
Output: 5mL
